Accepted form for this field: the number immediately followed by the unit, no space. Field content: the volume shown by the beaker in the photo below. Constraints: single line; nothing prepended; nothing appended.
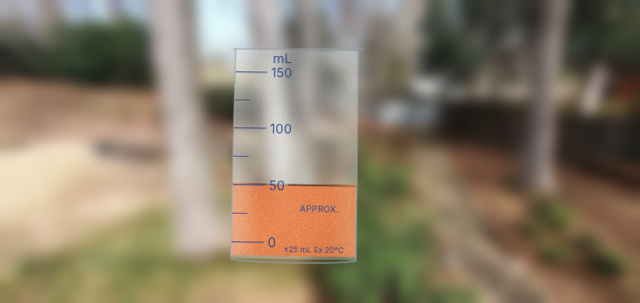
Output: 50mL
